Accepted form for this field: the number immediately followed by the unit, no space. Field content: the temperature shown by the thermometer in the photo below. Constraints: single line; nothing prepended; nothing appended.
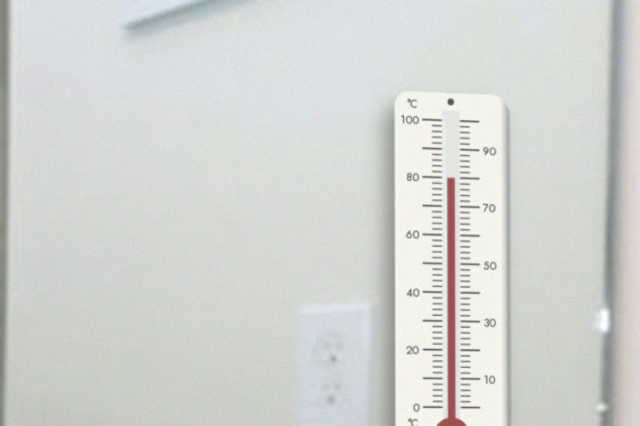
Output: 80°C
